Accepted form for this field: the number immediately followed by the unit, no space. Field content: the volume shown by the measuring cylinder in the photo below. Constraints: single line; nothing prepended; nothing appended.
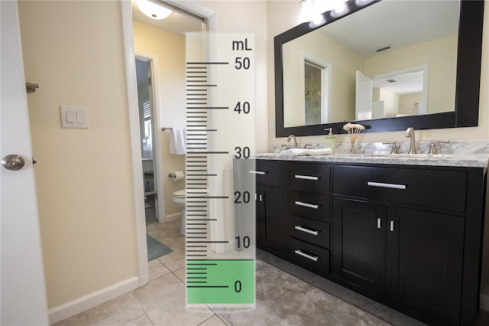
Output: 6mL
